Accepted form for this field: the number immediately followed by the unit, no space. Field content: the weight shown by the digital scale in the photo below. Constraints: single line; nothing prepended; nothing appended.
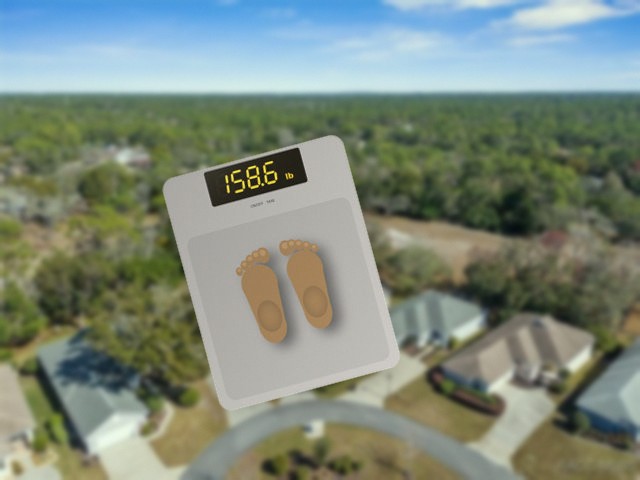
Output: 158.6lb
